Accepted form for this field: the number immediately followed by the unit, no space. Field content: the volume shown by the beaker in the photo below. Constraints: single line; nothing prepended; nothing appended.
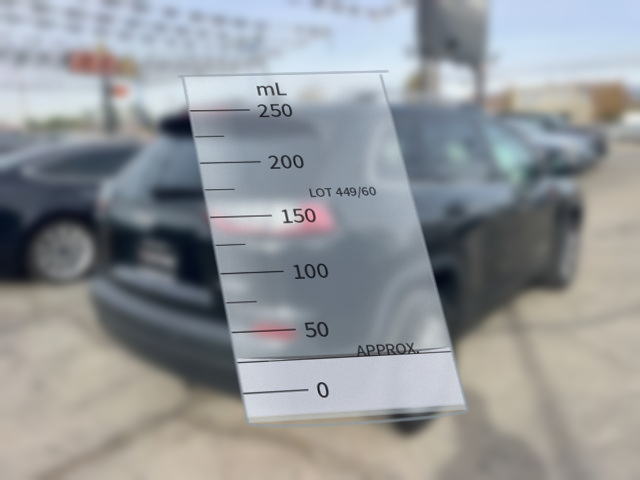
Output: 25mL
